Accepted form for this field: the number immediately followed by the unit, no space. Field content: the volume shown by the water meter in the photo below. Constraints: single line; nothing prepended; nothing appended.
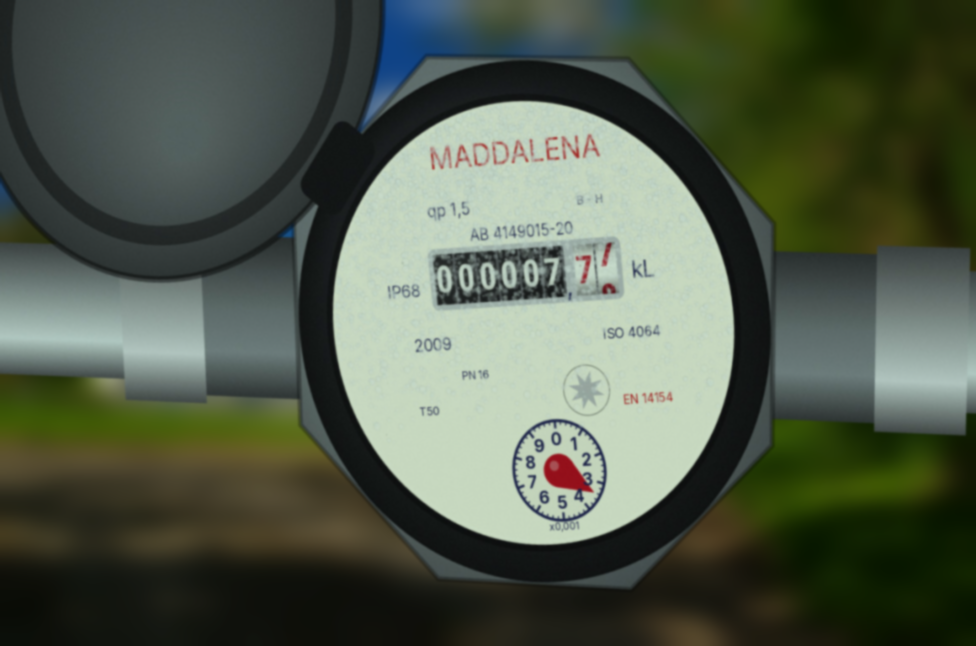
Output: 7.773kL
